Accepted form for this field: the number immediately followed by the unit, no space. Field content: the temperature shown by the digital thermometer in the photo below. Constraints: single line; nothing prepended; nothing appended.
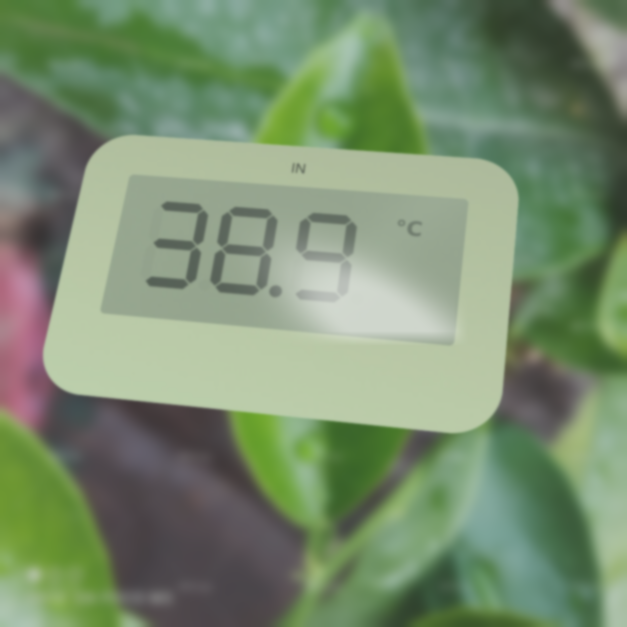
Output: 38.9°C
